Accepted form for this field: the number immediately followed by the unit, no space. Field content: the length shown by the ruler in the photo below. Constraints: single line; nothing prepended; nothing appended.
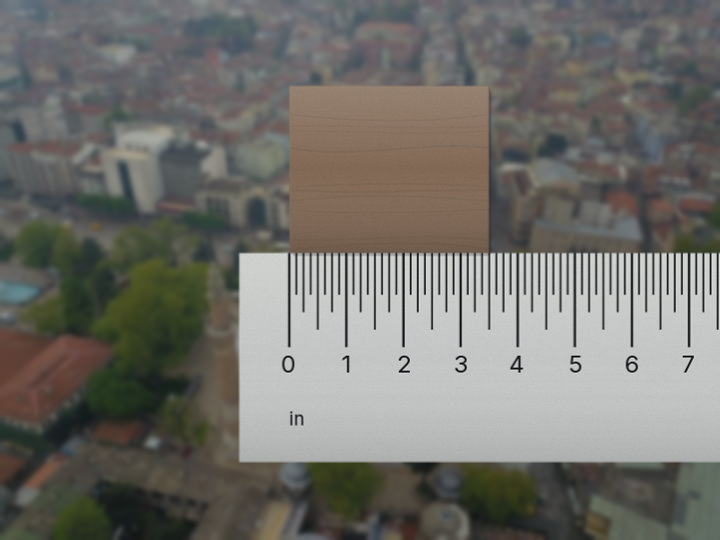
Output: 3.5in
